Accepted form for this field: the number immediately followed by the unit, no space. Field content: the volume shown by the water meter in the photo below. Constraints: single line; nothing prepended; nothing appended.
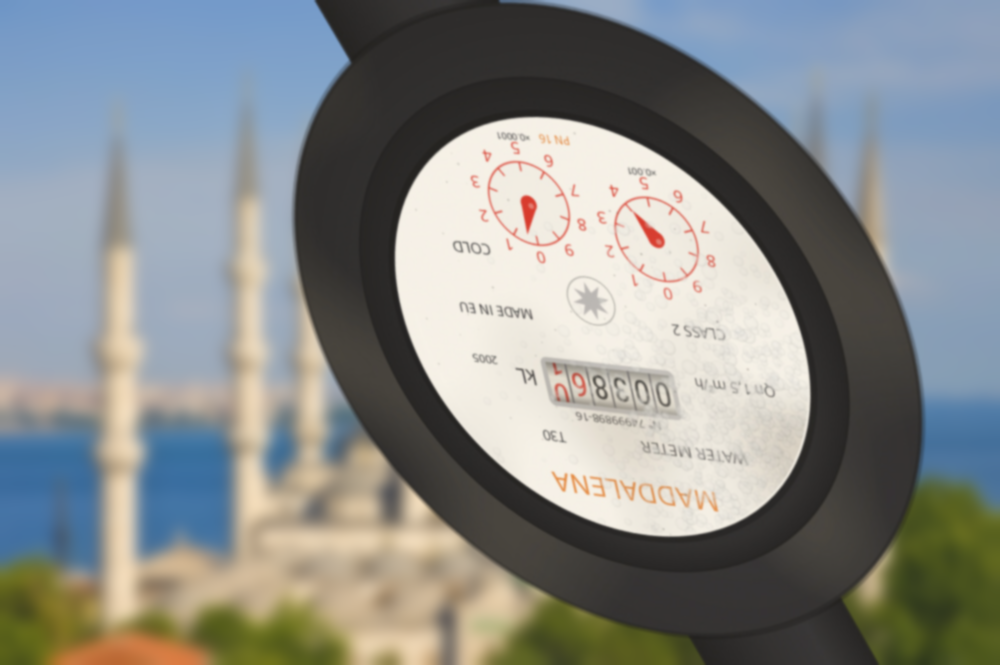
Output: 38.6040kL
